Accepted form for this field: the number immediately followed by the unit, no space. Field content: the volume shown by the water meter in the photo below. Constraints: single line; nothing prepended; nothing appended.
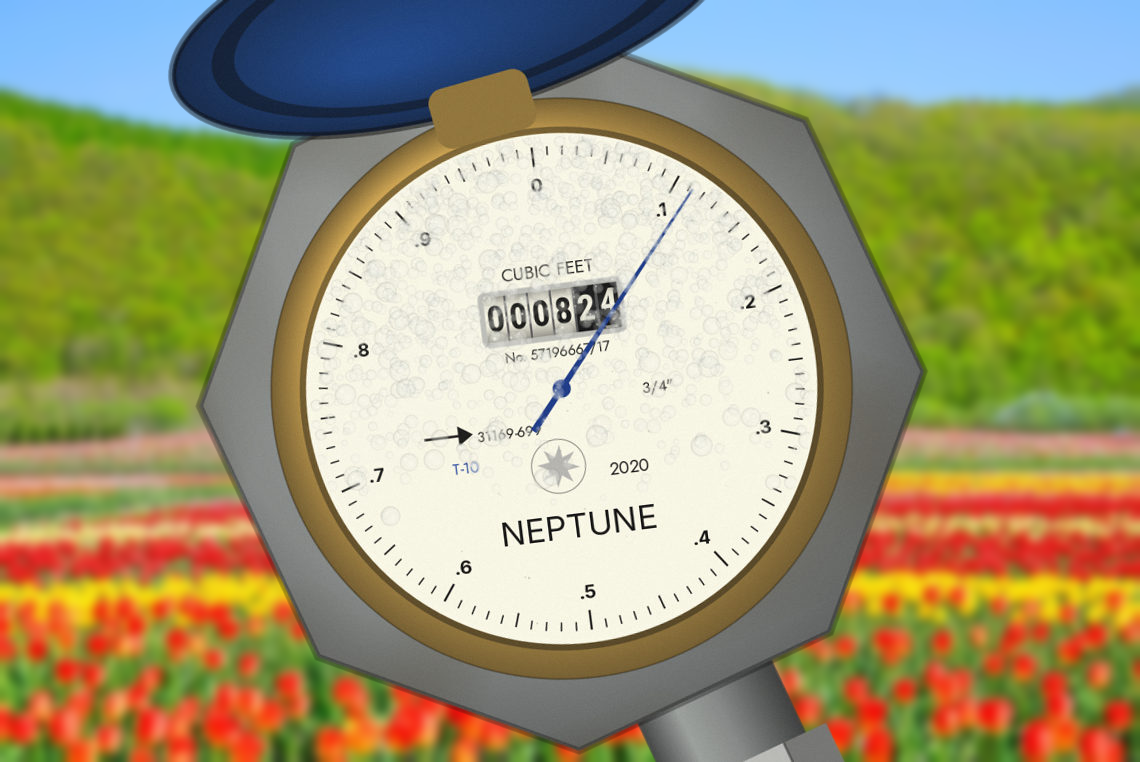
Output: 824.11ft³
